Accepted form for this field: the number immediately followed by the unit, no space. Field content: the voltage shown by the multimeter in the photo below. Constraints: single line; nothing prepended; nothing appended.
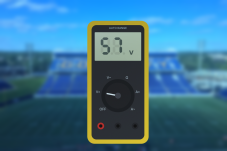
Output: 57V
